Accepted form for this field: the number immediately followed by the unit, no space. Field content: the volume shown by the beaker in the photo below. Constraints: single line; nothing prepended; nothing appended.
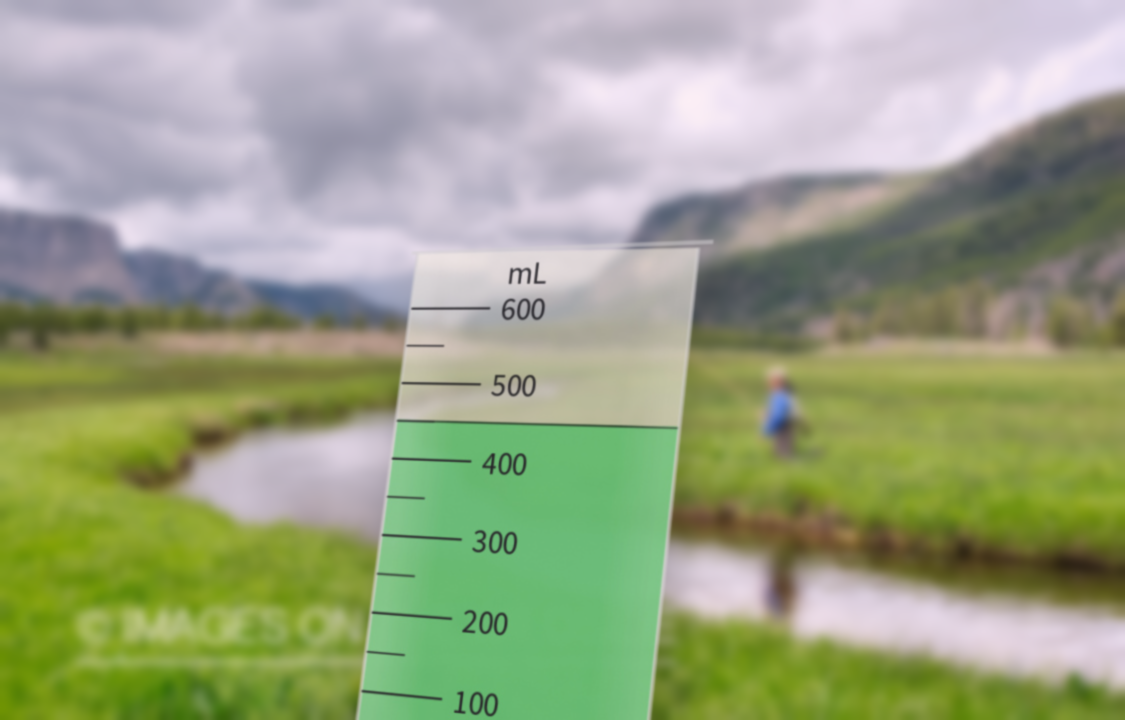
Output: 450mL
